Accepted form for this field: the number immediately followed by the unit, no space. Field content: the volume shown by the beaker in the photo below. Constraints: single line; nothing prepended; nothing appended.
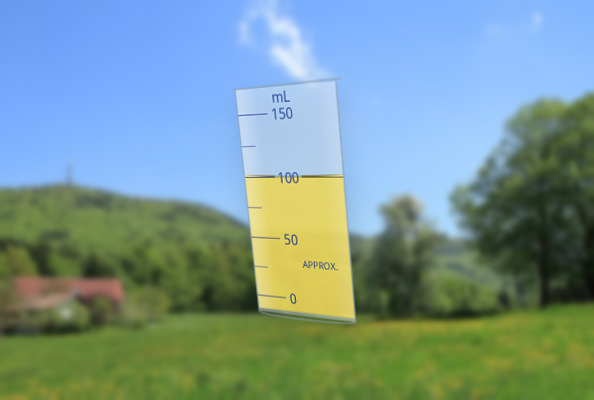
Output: 100mL
